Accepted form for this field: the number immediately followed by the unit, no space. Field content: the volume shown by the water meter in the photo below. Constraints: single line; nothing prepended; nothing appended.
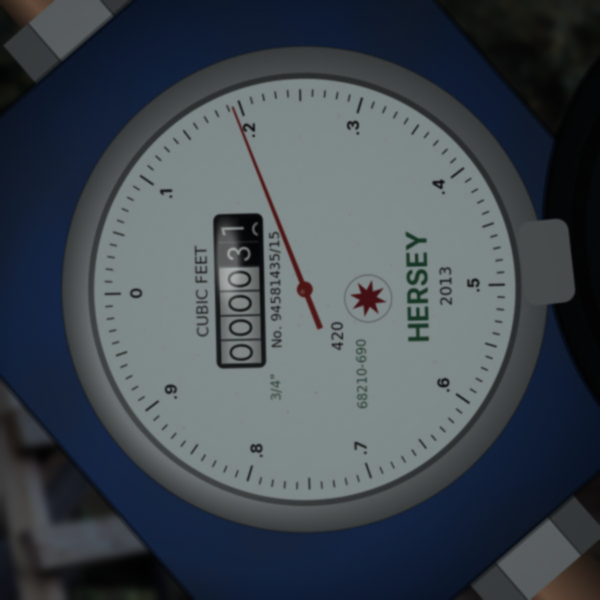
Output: 31.19ft³
